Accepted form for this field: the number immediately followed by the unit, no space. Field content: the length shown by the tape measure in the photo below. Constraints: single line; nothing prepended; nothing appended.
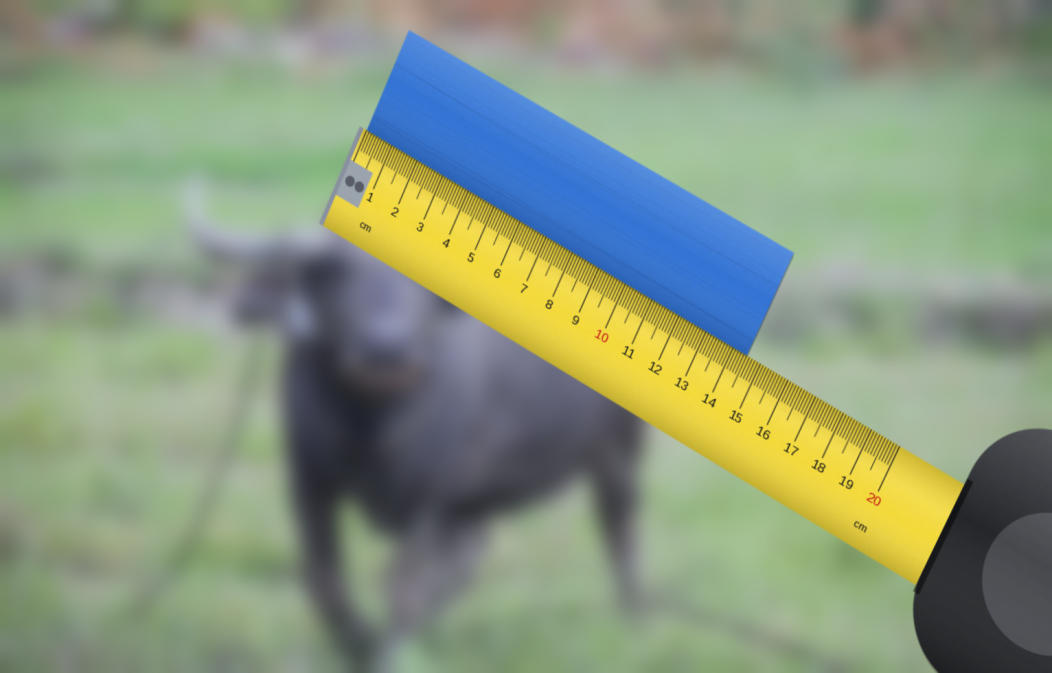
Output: 14.5cm
